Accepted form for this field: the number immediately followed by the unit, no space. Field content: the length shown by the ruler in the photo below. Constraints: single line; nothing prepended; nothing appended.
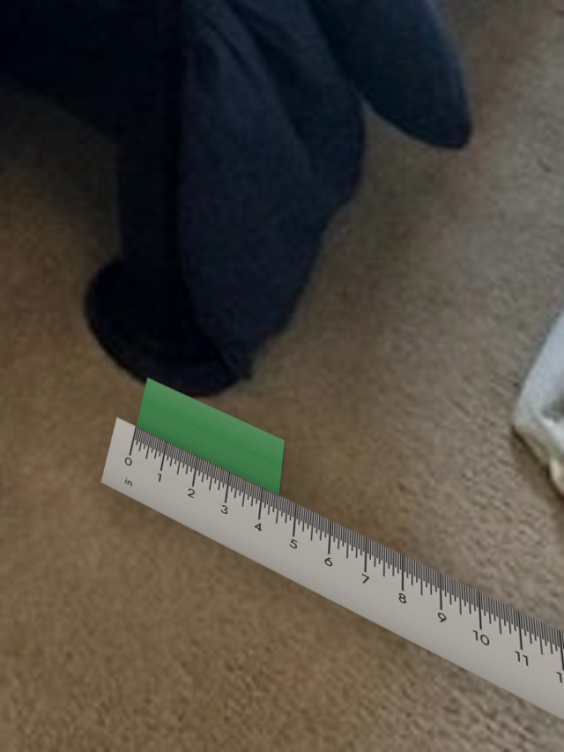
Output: 4.5in
